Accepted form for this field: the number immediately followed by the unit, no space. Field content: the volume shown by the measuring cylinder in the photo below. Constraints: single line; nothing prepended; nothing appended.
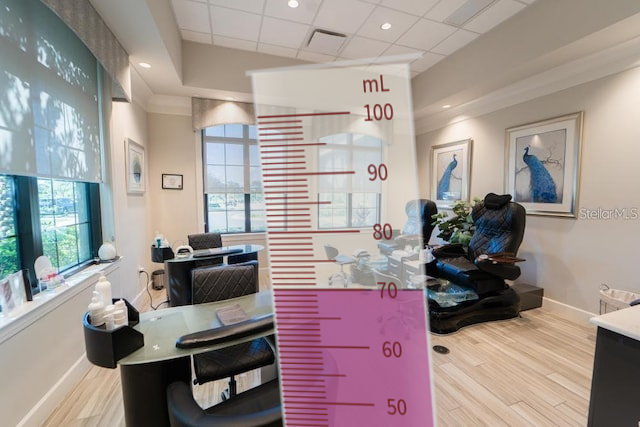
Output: 70mL
